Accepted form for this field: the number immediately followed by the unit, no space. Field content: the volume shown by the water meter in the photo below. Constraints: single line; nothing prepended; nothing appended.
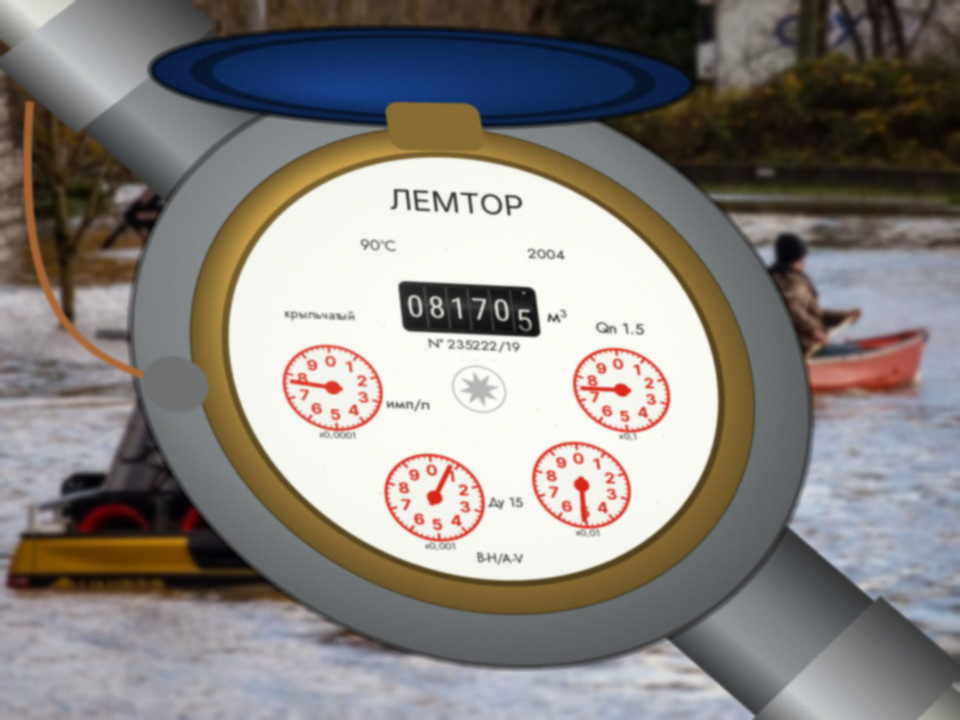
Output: 81704.7507m³
